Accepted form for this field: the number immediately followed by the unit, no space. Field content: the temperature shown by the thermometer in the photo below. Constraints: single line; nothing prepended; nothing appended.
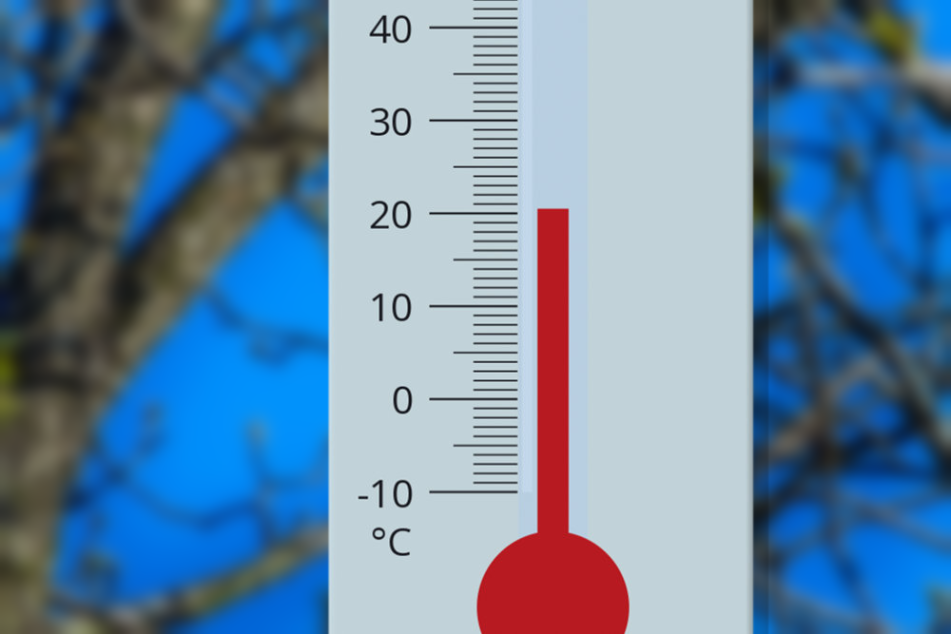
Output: 20.5°C
